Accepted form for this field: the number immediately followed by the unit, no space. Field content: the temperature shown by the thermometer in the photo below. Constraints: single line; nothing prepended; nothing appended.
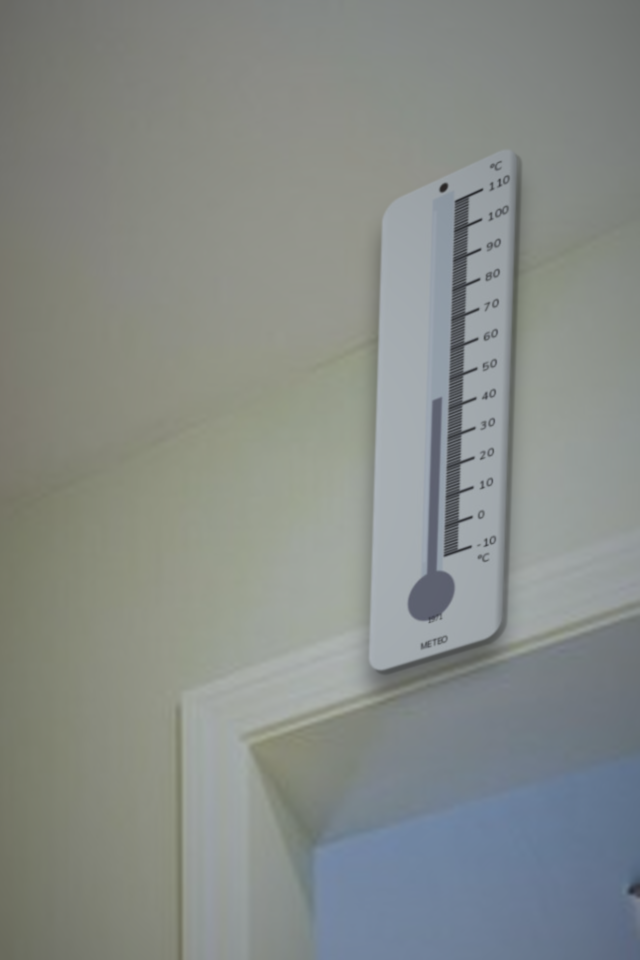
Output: 45°C
